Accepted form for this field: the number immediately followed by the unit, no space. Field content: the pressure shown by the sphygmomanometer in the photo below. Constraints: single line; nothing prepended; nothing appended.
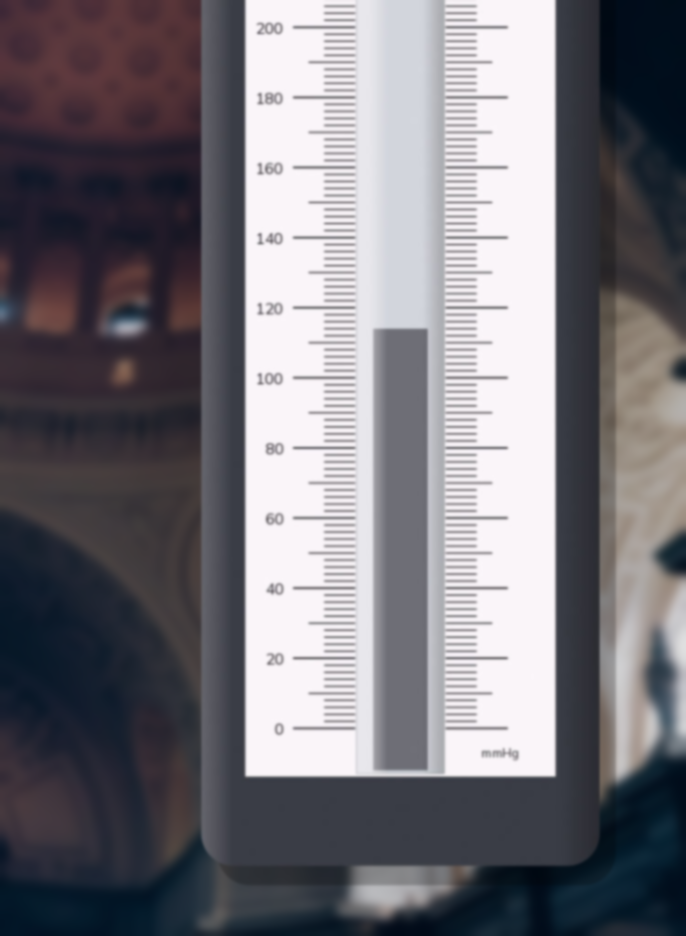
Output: 114mmHg
